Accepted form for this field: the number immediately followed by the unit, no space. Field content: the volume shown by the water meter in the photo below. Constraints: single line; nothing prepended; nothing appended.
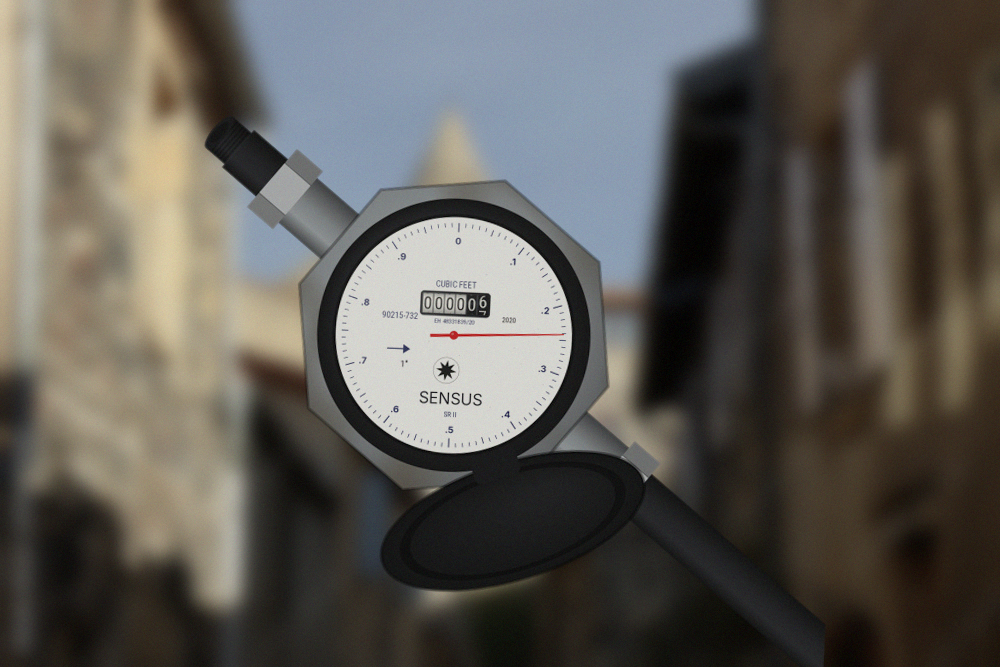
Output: 6.24ft³
